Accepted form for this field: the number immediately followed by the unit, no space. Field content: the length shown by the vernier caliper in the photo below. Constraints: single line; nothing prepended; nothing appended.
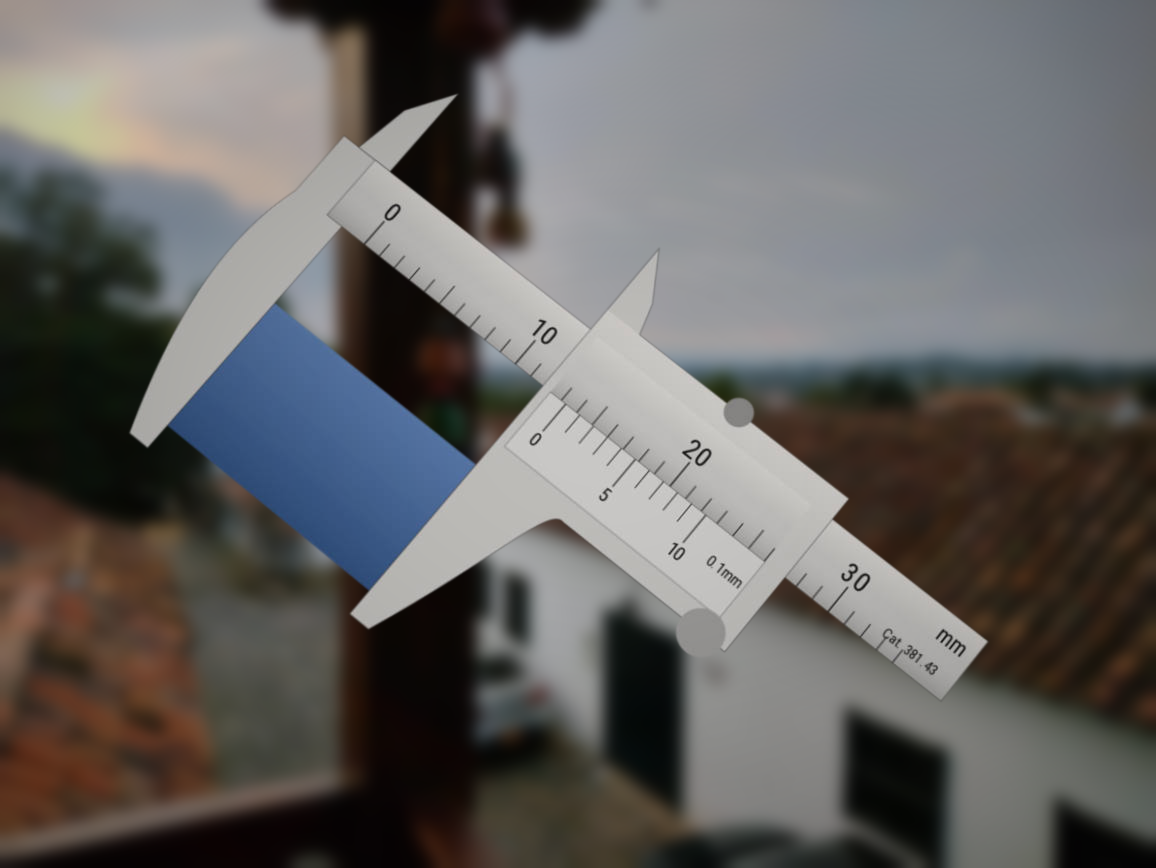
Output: 13.3mm
